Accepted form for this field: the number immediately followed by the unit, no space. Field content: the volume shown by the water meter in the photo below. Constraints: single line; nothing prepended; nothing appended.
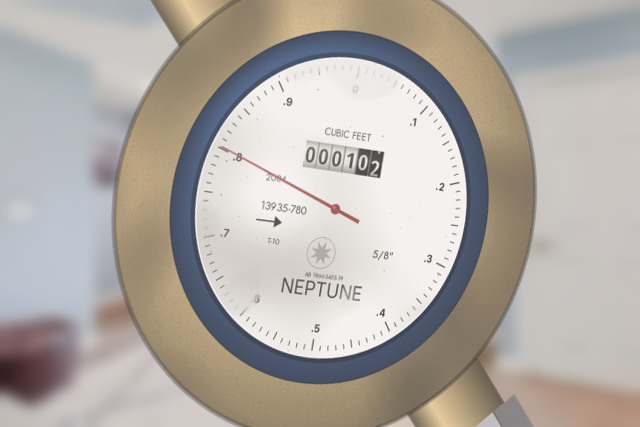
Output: 101.80ft³
